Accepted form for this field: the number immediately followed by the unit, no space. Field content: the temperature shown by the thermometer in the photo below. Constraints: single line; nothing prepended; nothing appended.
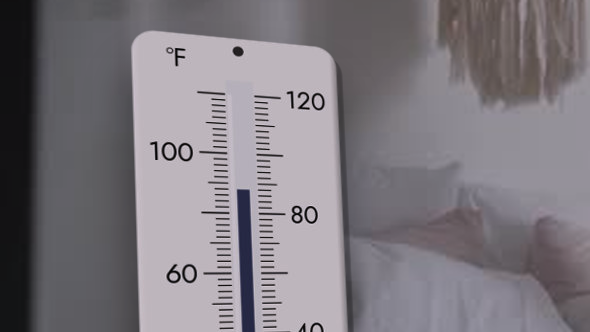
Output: 88°F
